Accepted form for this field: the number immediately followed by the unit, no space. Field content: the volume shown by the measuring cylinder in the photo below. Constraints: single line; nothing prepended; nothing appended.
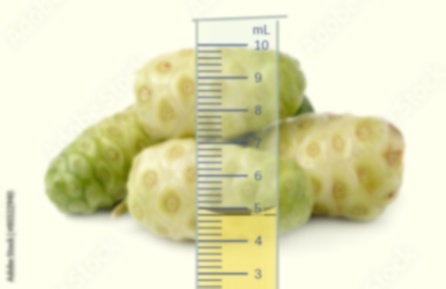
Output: 4.8mL
